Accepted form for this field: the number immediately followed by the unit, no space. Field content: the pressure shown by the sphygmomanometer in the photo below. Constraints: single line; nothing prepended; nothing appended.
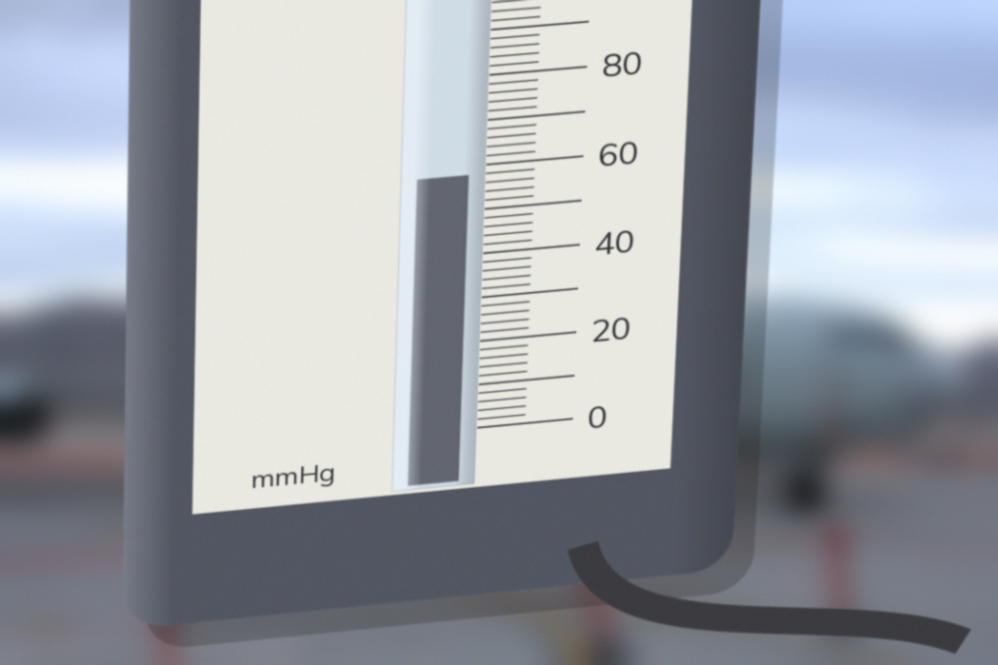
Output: 58mmHg
